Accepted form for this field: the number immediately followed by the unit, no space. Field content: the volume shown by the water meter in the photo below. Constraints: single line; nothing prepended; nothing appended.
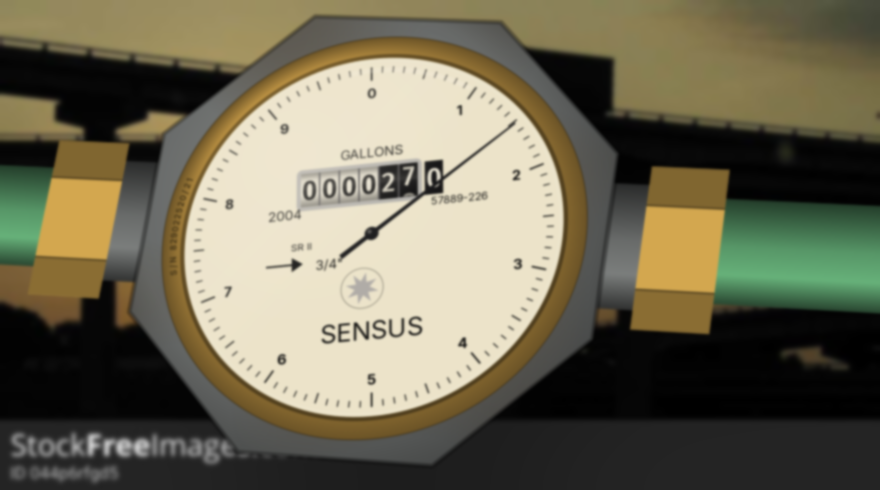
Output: 271.5gal
